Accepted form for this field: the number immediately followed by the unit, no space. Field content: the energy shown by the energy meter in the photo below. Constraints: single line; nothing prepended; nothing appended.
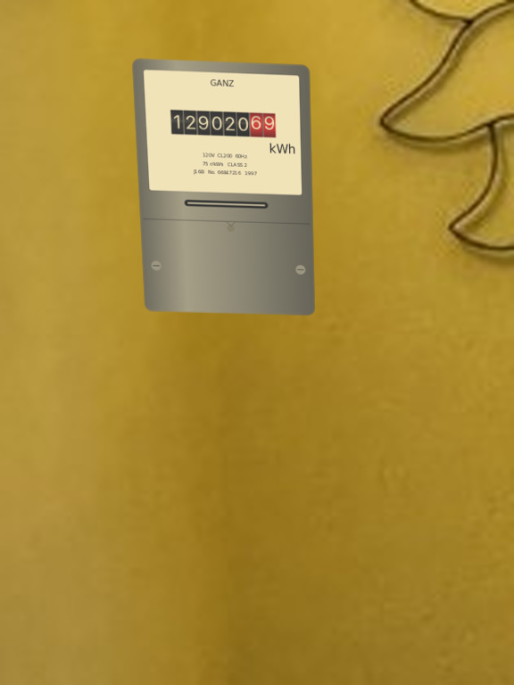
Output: 129020.69kWh
